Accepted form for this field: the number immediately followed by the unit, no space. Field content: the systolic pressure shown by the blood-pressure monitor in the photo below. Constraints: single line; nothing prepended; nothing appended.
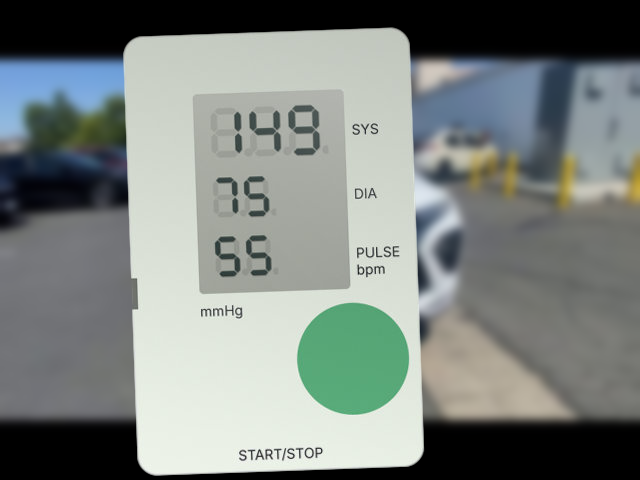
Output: 149mmHg
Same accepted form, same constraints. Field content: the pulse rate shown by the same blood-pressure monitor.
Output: 55bpm
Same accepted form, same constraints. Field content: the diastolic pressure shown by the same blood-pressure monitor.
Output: 75mmHg
